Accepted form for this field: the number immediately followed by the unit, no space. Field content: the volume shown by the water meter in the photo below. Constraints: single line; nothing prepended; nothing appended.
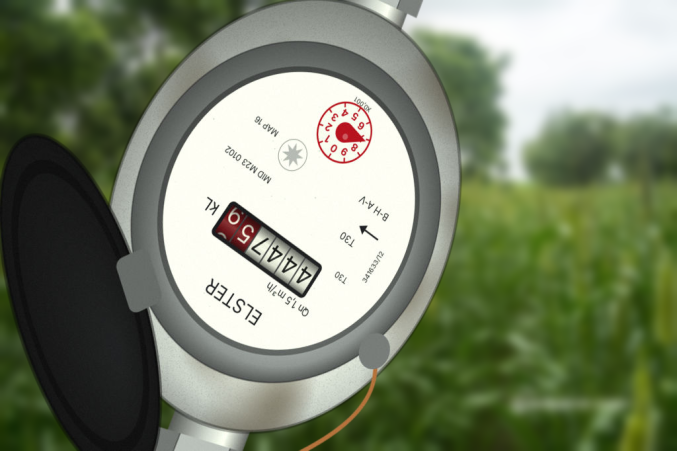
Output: 4447.587kL
